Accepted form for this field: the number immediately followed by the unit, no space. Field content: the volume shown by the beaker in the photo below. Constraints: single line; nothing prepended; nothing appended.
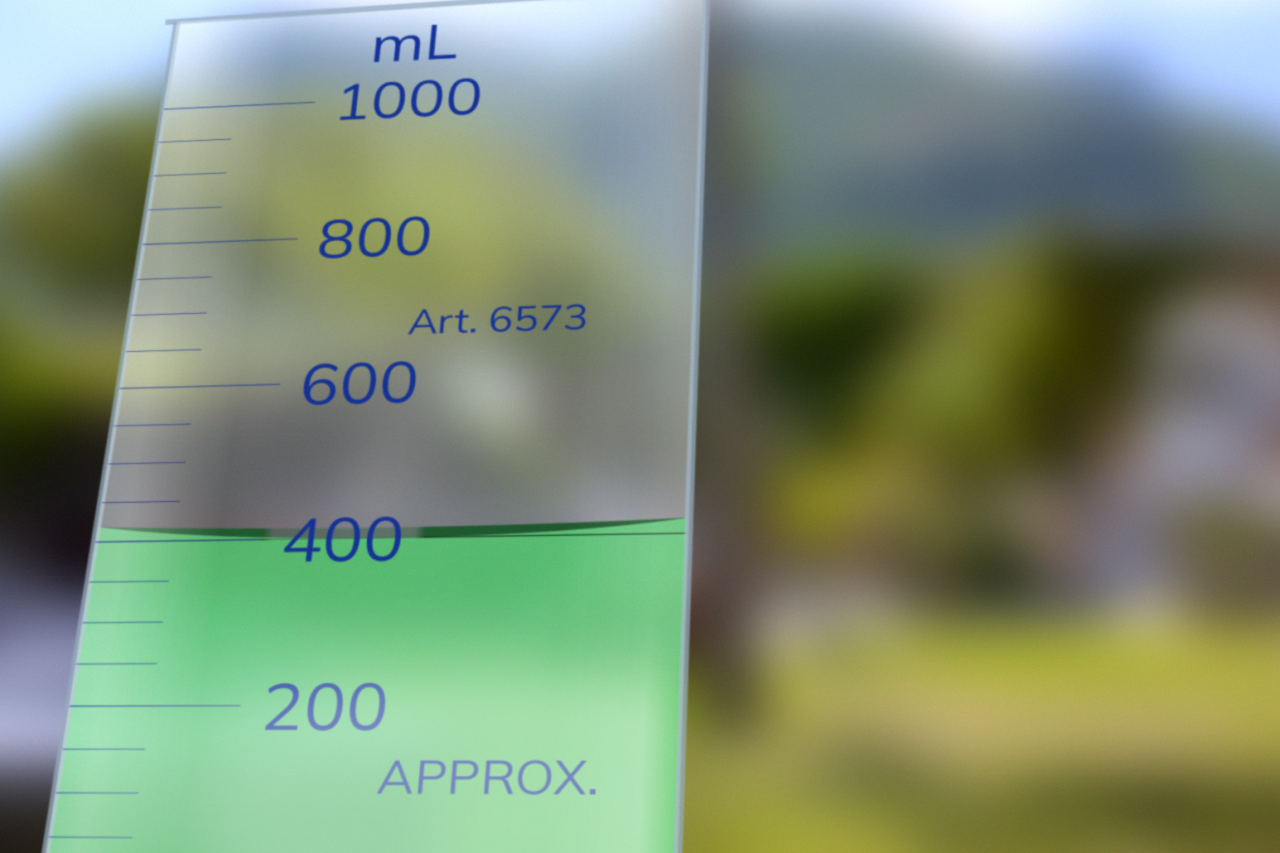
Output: 400mL
